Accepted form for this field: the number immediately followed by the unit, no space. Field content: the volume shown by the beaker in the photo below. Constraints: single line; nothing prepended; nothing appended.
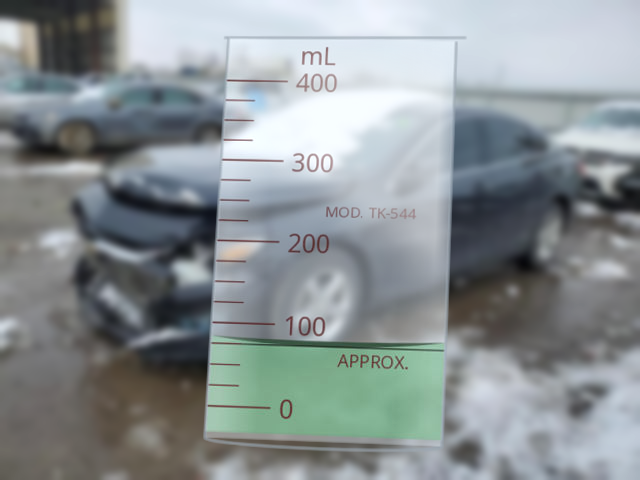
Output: 75mL
